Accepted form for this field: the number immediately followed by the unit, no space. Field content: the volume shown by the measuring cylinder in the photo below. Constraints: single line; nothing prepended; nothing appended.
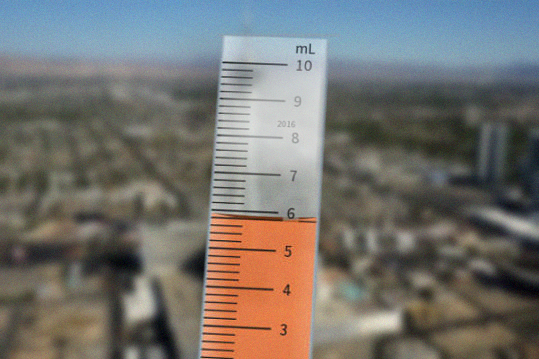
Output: 5.8mL
